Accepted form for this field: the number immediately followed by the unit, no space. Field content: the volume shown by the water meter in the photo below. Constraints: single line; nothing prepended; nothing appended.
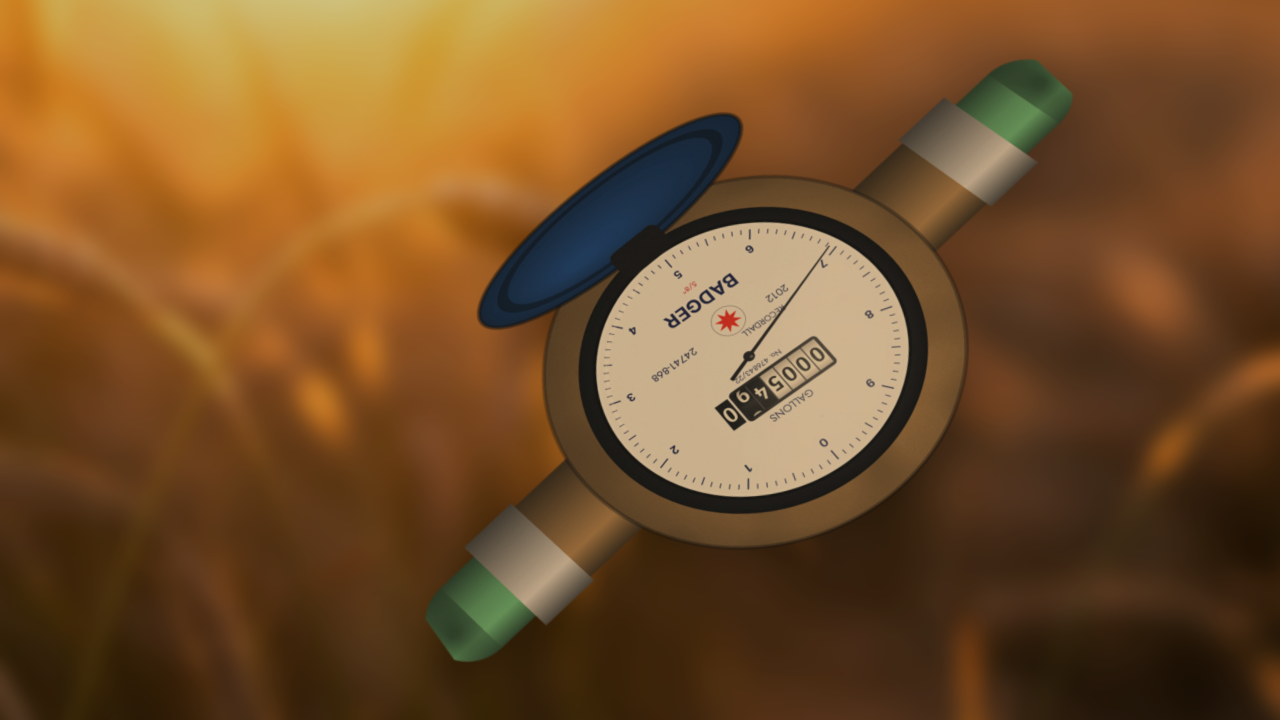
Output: 5486.9gal
